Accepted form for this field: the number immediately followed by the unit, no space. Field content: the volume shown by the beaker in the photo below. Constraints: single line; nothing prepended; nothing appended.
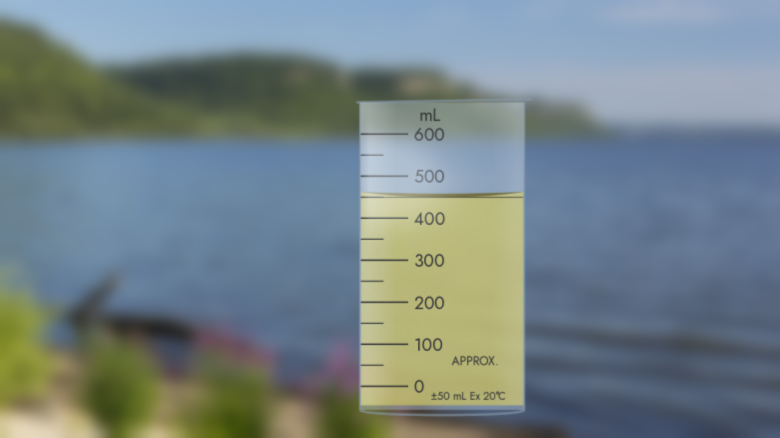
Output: 450mL
